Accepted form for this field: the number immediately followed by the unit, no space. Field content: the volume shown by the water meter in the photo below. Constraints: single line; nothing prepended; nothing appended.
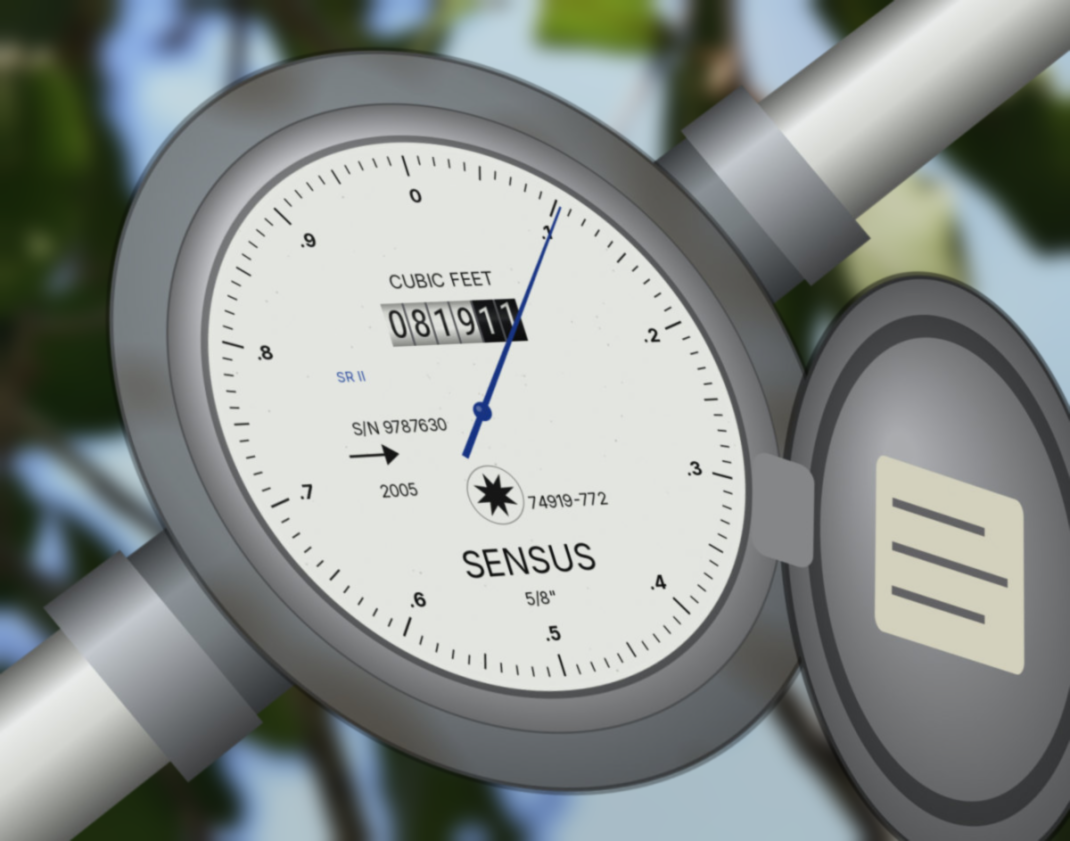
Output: 81911.10ft³
